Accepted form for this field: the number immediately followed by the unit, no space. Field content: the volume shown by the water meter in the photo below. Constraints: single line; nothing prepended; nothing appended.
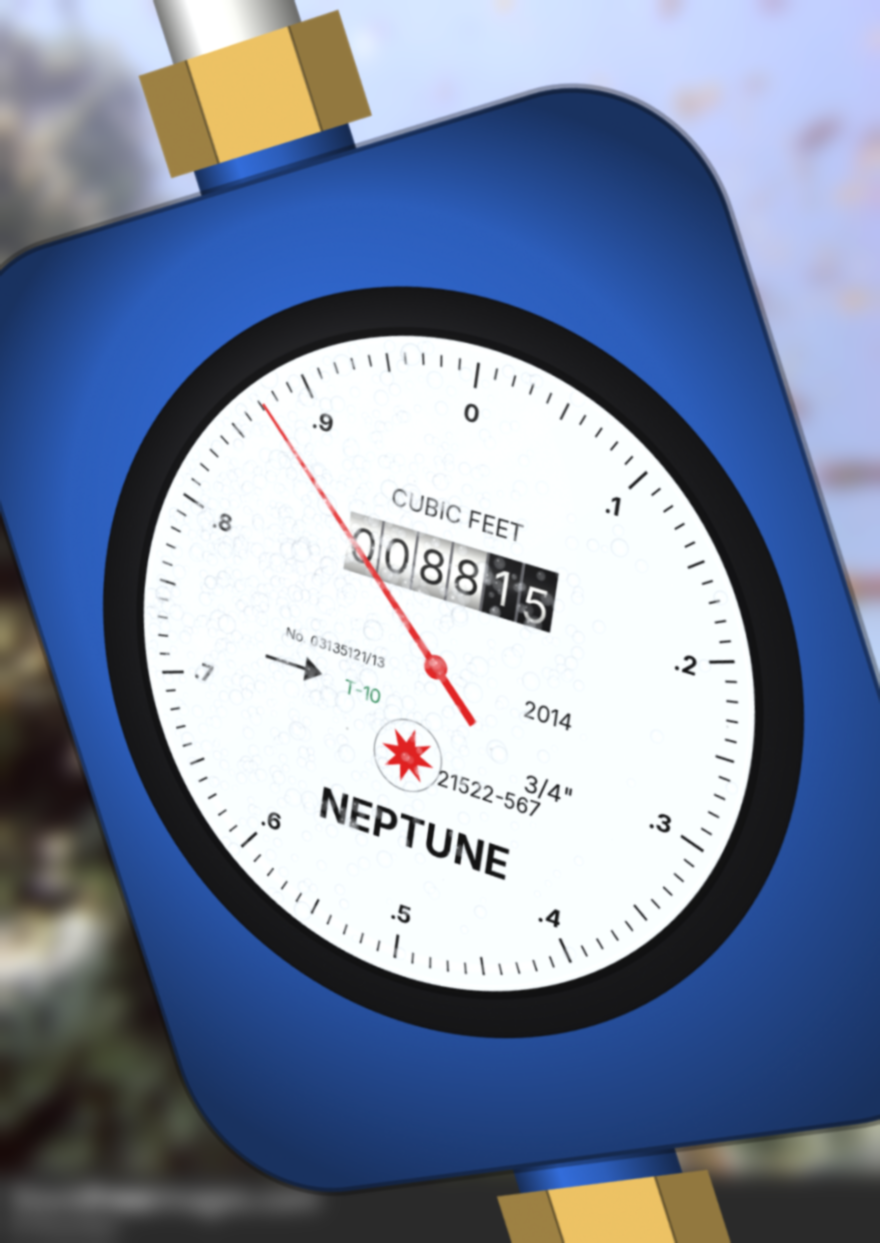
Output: 8814.87ft³
